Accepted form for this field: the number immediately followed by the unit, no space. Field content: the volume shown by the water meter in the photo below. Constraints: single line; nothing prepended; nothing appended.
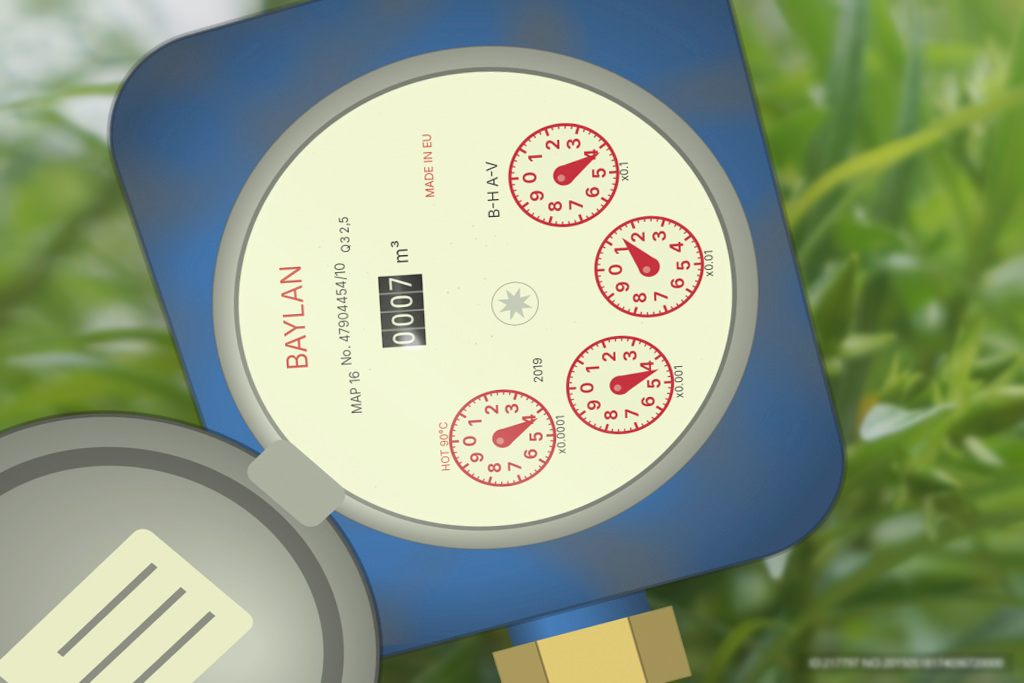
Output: 7.4144m³
